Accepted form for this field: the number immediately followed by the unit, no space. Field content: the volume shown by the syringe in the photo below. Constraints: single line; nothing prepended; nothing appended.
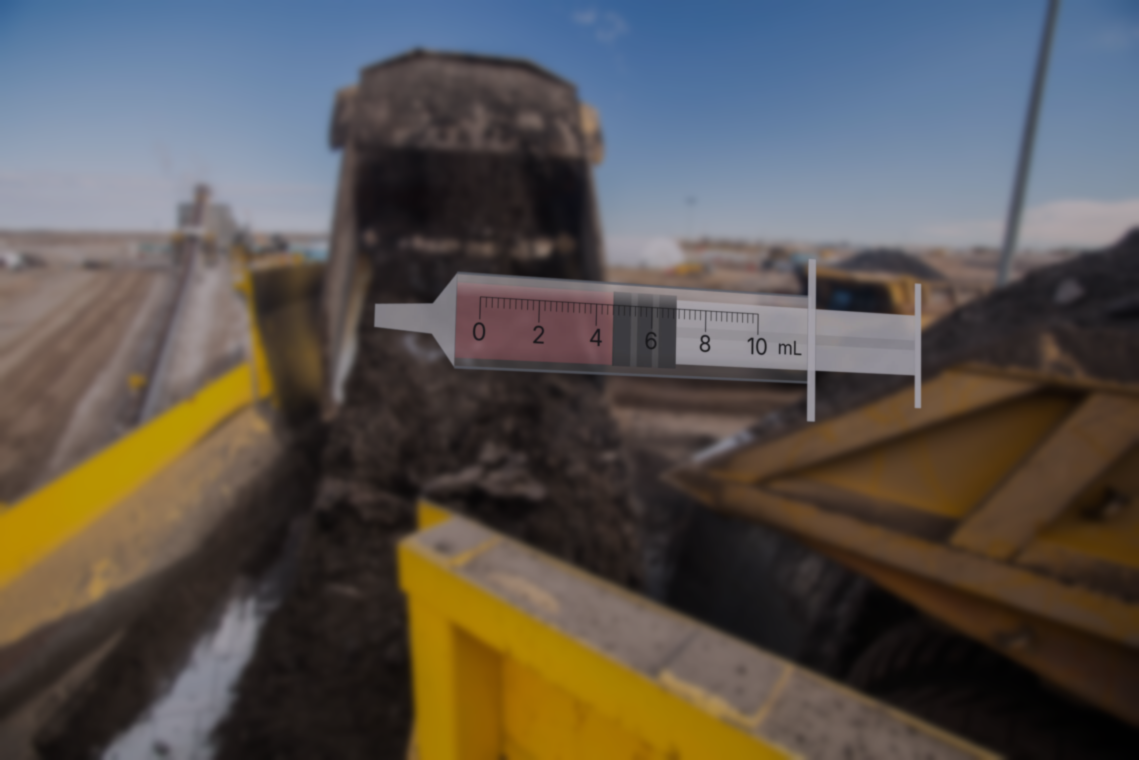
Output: 4.6mL
